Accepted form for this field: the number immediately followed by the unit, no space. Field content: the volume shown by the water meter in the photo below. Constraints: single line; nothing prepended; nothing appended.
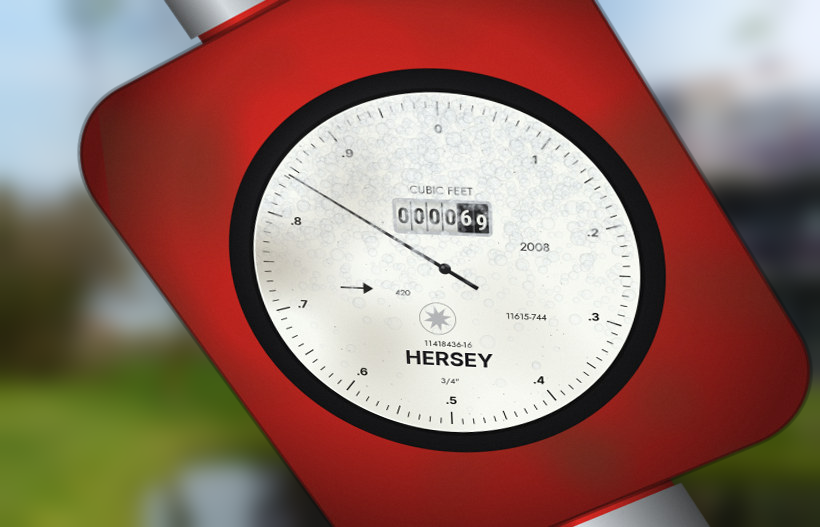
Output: 68.84ft³
